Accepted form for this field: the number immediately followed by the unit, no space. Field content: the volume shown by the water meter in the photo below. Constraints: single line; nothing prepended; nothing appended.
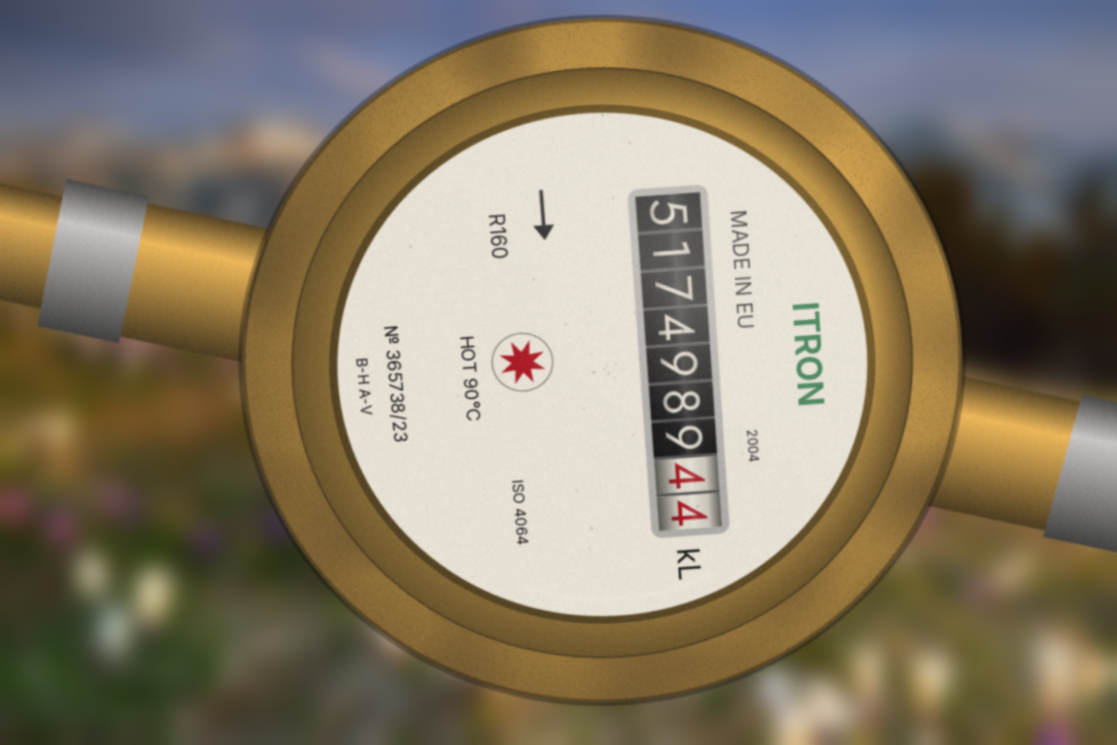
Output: 5174989.44kL
